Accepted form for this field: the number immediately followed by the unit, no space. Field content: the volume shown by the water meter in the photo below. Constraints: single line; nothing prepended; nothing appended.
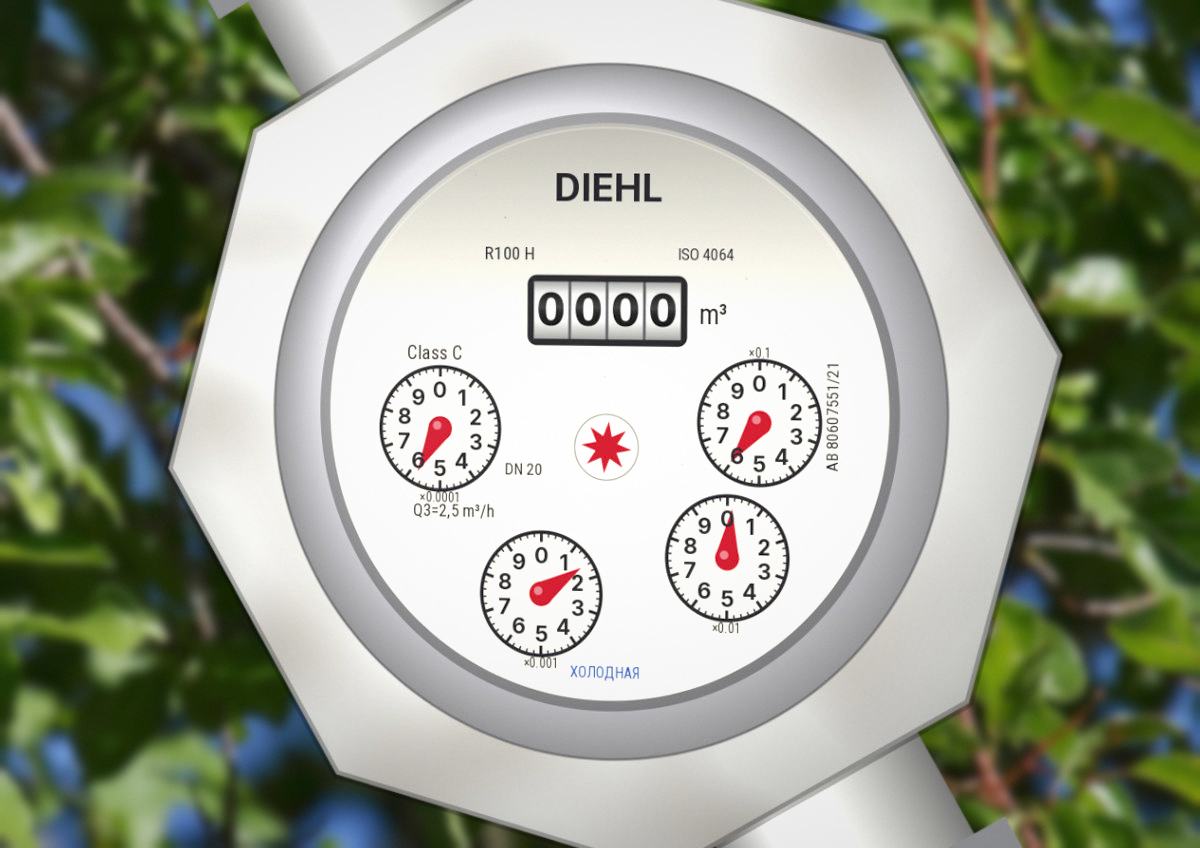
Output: 0.6015m³
